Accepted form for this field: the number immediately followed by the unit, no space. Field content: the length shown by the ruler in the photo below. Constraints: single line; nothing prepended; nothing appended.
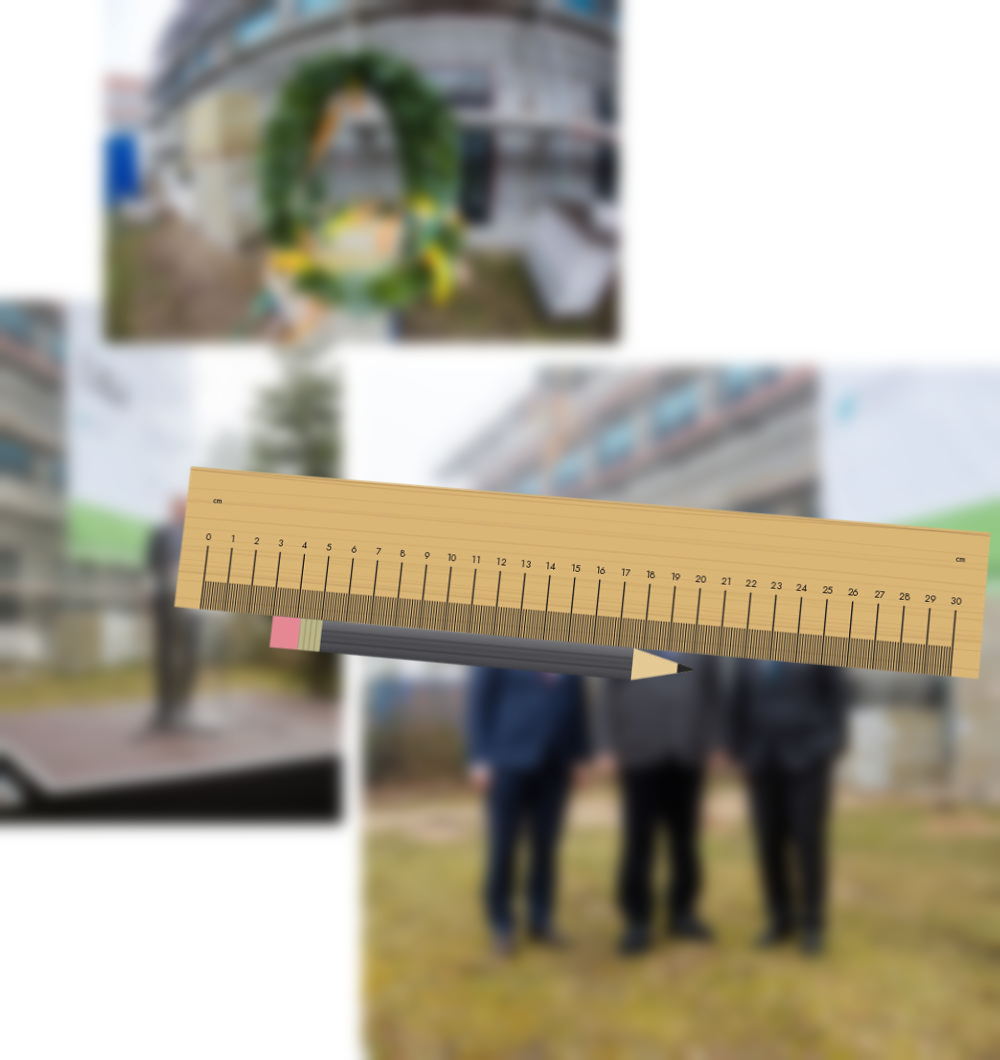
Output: 17cm
